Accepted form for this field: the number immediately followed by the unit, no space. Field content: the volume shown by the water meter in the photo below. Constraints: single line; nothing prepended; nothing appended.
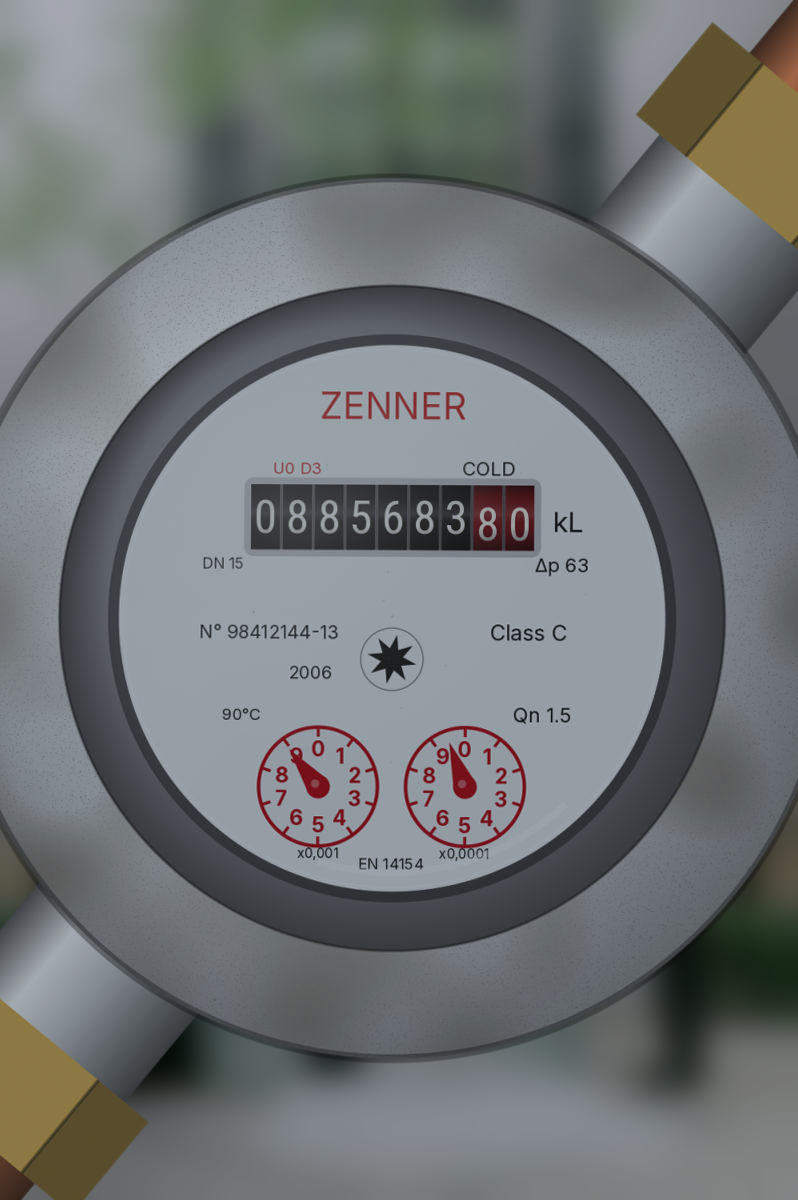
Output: 885683.7989kL
